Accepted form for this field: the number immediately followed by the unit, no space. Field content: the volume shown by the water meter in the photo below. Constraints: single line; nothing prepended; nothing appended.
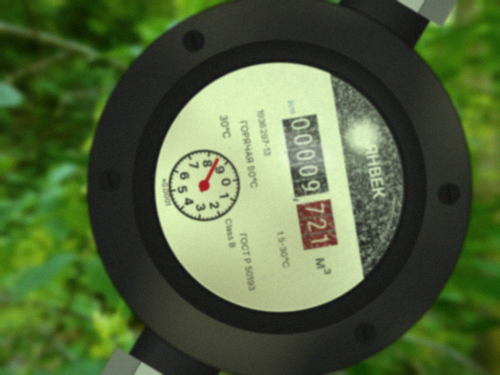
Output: 9.7218m³
